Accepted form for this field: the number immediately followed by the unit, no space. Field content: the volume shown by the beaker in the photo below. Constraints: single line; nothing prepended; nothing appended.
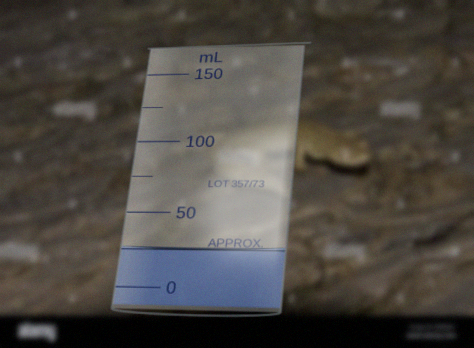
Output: 25mL
